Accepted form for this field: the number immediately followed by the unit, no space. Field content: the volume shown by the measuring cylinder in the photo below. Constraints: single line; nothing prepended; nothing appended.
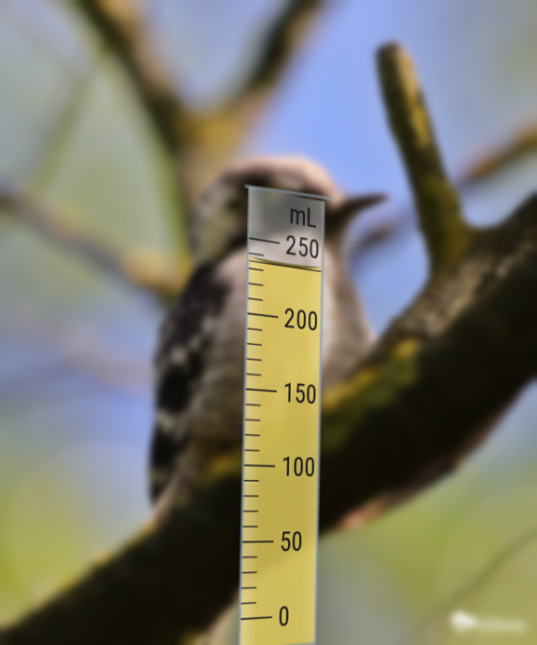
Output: 235mL
